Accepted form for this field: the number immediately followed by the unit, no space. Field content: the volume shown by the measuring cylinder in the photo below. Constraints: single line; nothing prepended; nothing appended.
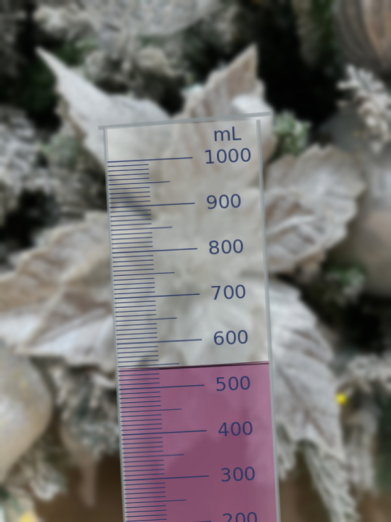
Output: 540mL
